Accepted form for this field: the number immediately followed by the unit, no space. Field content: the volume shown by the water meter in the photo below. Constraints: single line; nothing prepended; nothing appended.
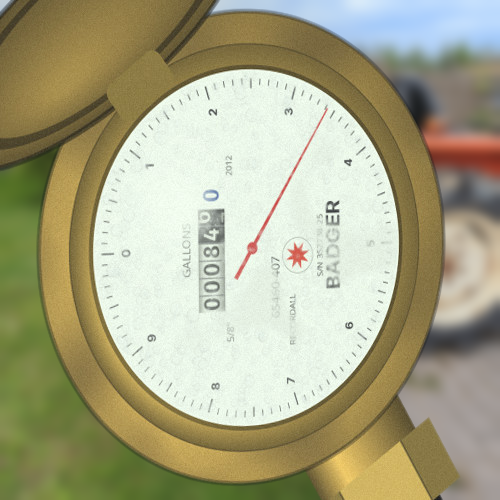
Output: 8463.4gal
